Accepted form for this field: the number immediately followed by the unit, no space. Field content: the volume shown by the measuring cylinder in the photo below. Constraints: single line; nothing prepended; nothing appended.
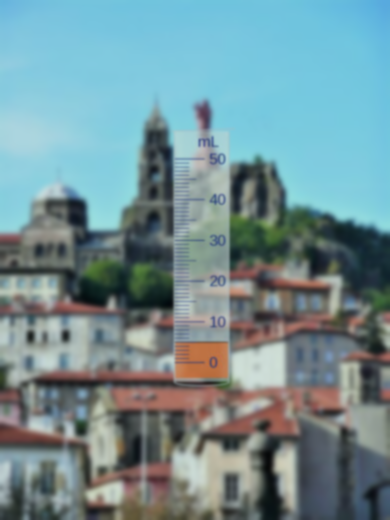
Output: 5mL
